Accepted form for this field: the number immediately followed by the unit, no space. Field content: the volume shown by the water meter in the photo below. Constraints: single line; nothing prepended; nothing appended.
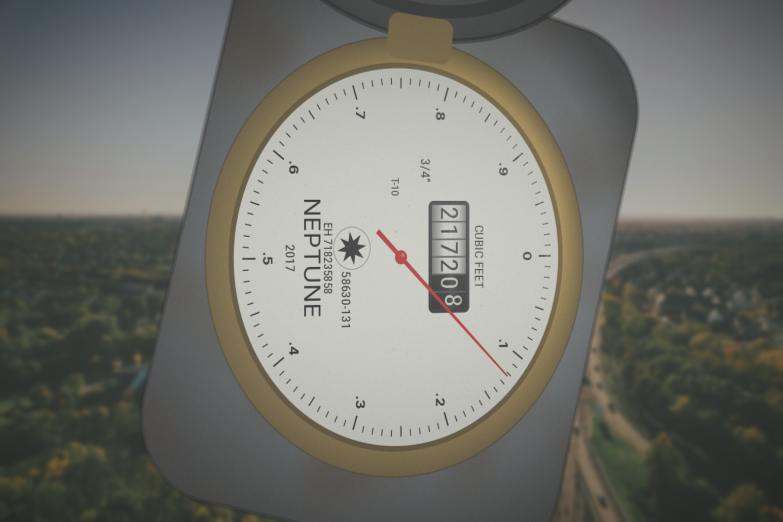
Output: 217208.12ft³
